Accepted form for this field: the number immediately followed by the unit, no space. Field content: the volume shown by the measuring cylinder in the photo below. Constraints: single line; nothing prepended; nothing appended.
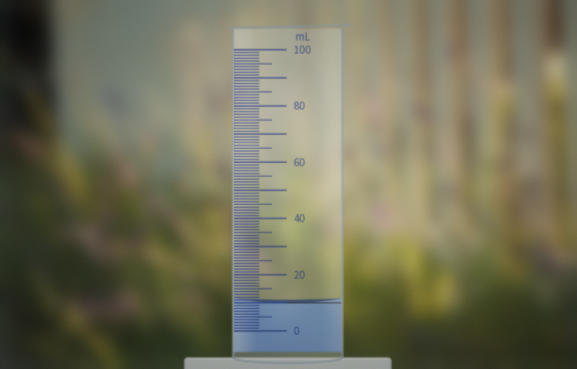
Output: 10mL
